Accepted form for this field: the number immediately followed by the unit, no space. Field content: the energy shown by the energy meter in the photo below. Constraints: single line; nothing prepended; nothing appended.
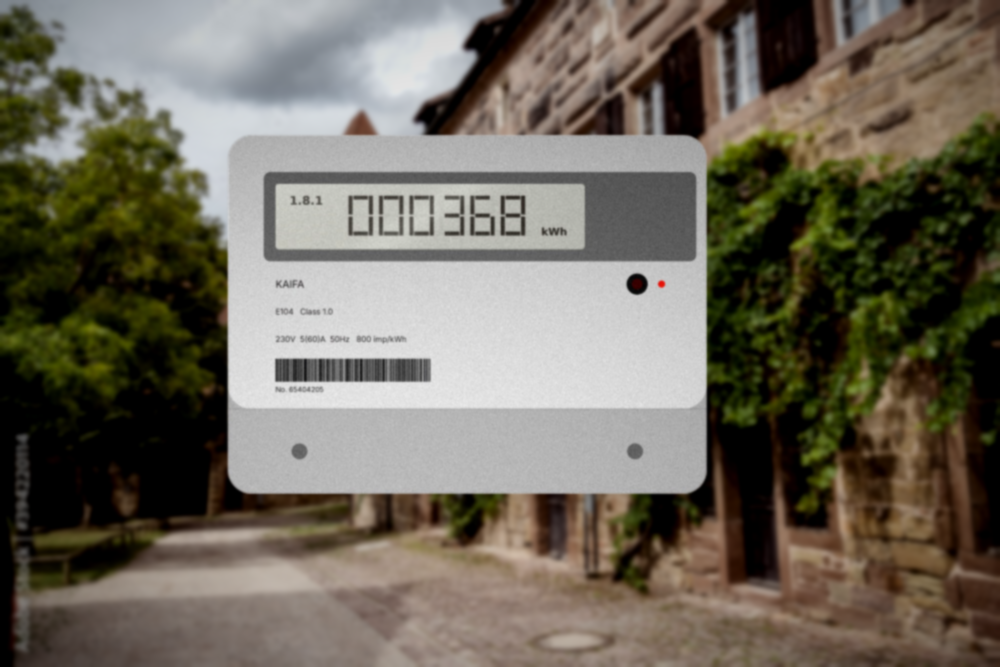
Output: 368kWh
